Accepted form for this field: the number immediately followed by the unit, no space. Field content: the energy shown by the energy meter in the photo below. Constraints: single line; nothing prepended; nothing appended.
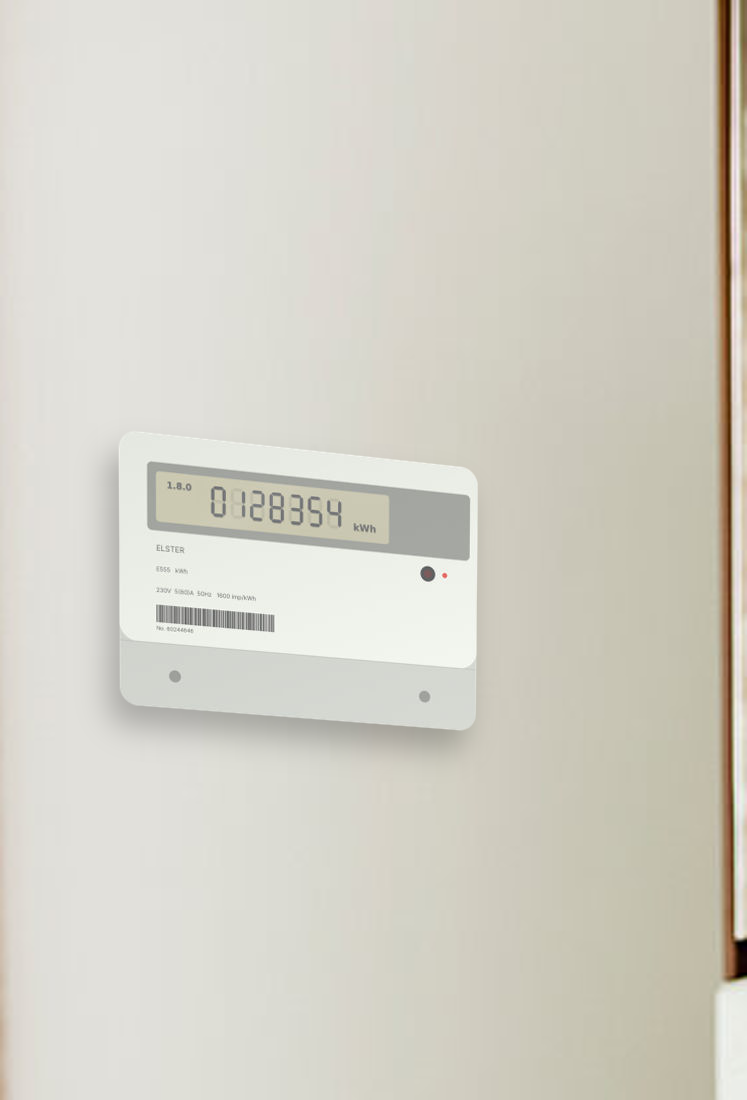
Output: 128354kWh
